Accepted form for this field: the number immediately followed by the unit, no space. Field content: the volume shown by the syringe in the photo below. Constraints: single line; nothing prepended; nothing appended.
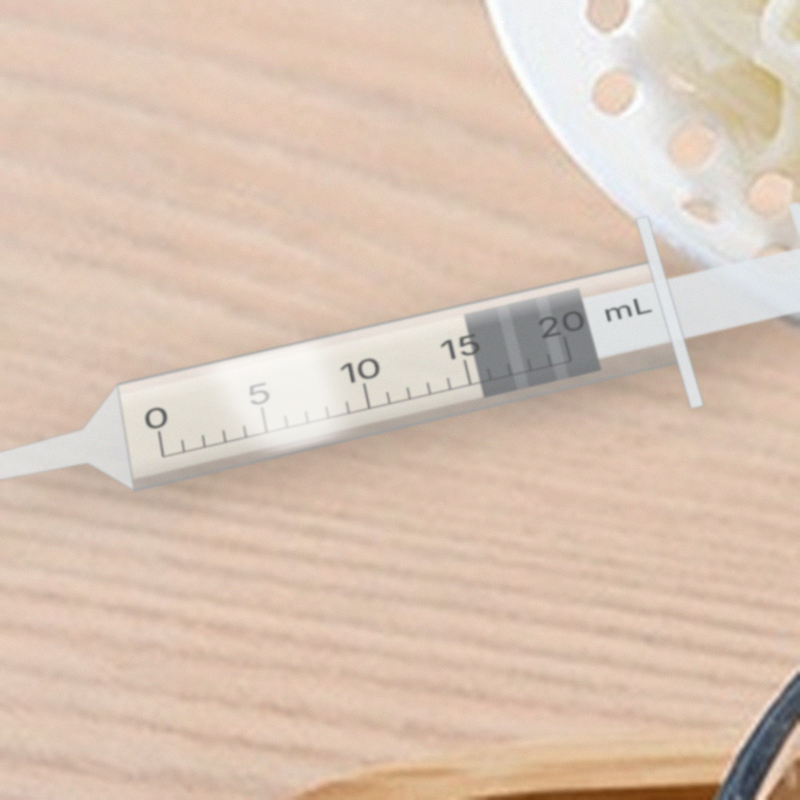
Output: 15.5mL
